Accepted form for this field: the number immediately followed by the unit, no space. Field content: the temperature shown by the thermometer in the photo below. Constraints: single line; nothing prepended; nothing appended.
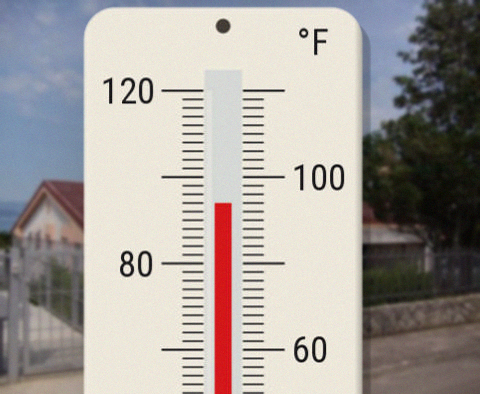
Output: 94°F
